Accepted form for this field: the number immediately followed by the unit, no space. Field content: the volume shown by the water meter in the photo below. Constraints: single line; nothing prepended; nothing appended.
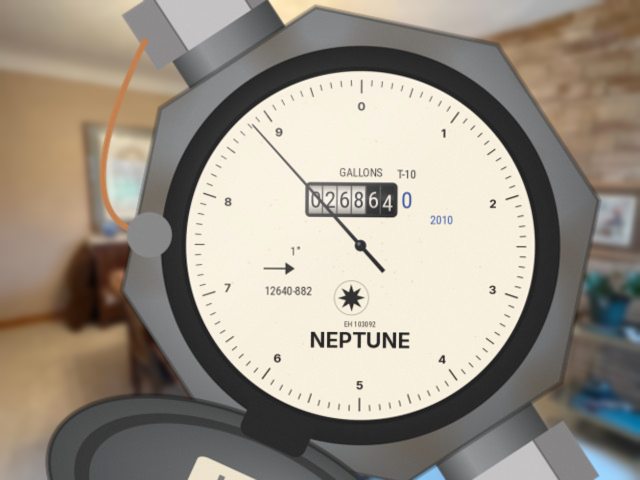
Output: 268638.8gal
